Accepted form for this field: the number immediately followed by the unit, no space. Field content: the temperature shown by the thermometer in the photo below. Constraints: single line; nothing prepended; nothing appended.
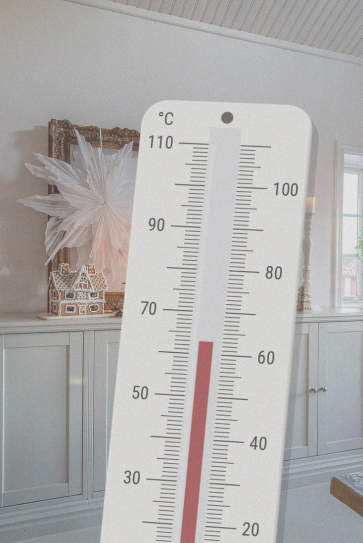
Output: 63°C
